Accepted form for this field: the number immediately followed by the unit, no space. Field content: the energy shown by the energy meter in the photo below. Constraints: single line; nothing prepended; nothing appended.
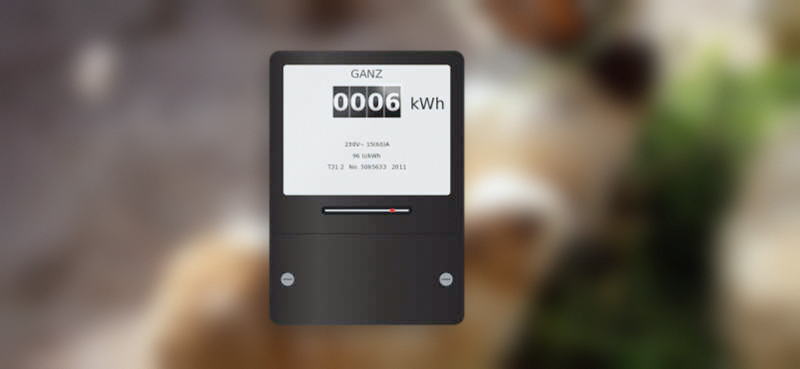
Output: 6kWh
